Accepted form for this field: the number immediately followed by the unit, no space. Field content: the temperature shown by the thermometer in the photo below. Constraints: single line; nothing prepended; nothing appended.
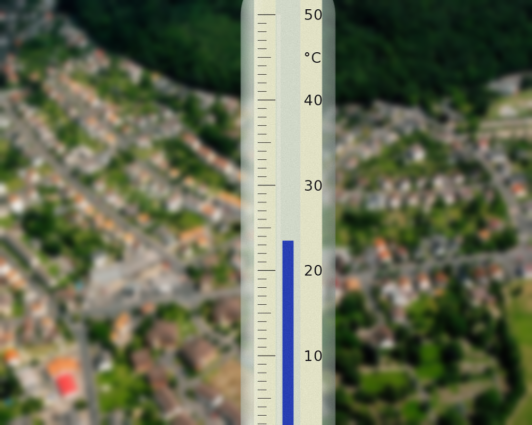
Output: 23.5°C
